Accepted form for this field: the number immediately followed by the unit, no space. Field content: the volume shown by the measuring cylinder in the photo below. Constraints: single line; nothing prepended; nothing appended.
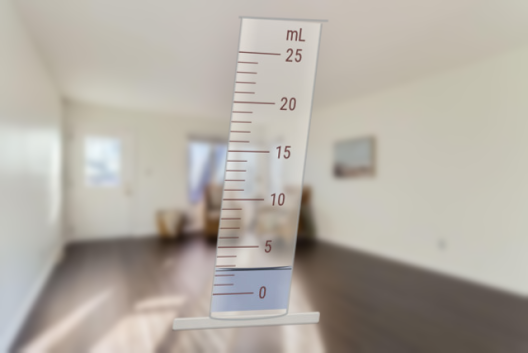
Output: 2.5mL
